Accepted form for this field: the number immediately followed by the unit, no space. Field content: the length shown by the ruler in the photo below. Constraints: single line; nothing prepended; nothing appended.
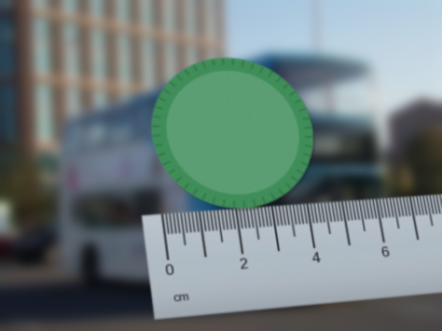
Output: 4.5cm
